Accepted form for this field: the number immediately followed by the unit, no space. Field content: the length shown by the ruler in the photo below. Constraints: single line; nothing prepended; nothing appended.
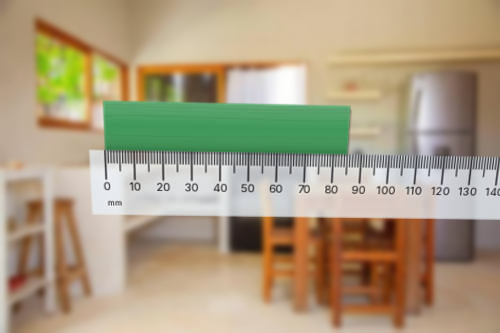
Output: 85mm
